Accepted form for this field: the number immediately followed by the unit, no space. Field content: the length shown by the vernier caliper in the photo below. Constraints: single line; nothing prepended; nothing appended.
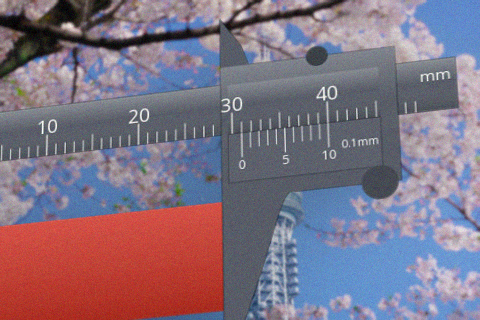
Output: 31.0mm
